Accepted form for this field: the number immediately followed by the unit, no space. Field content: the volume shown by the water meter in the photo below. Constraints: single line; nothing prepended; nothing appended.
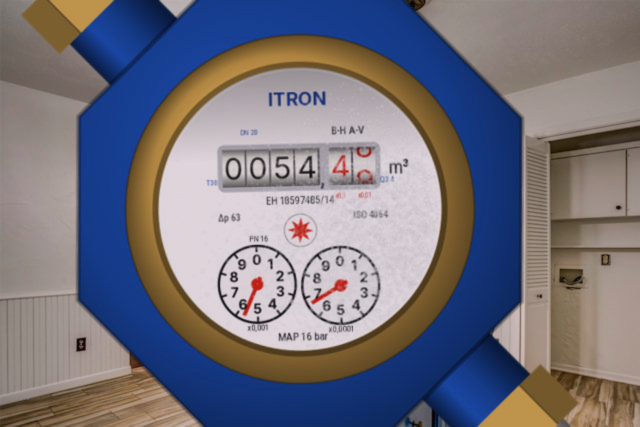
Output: 54.4856m³
